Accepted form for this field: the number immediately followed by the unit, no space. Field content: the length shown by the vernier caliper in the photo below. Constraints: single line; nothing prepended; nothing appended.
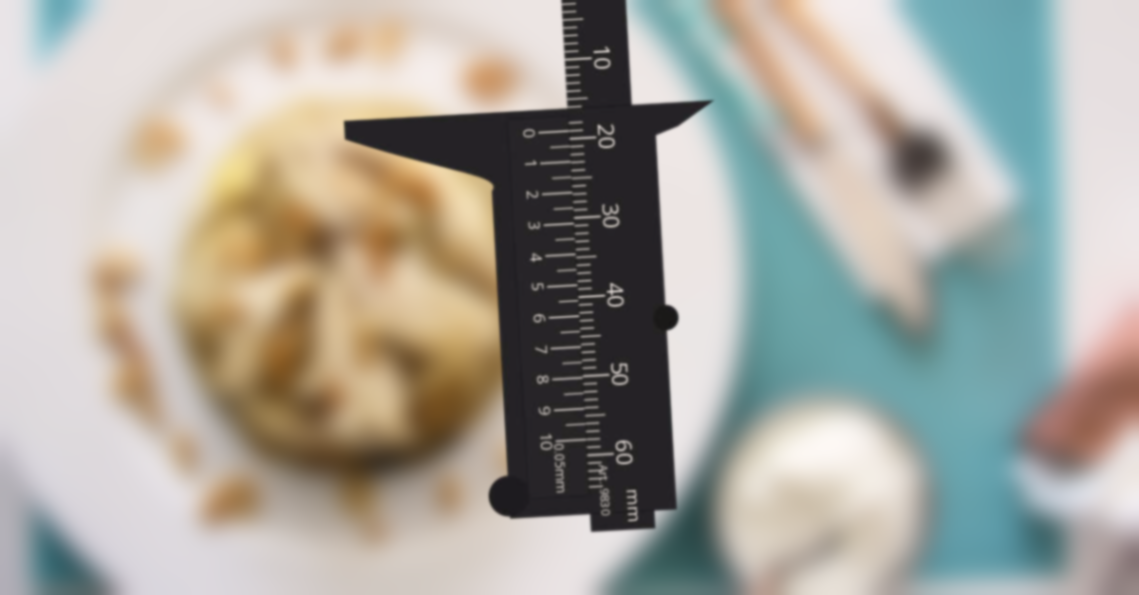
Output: 19.0mm
